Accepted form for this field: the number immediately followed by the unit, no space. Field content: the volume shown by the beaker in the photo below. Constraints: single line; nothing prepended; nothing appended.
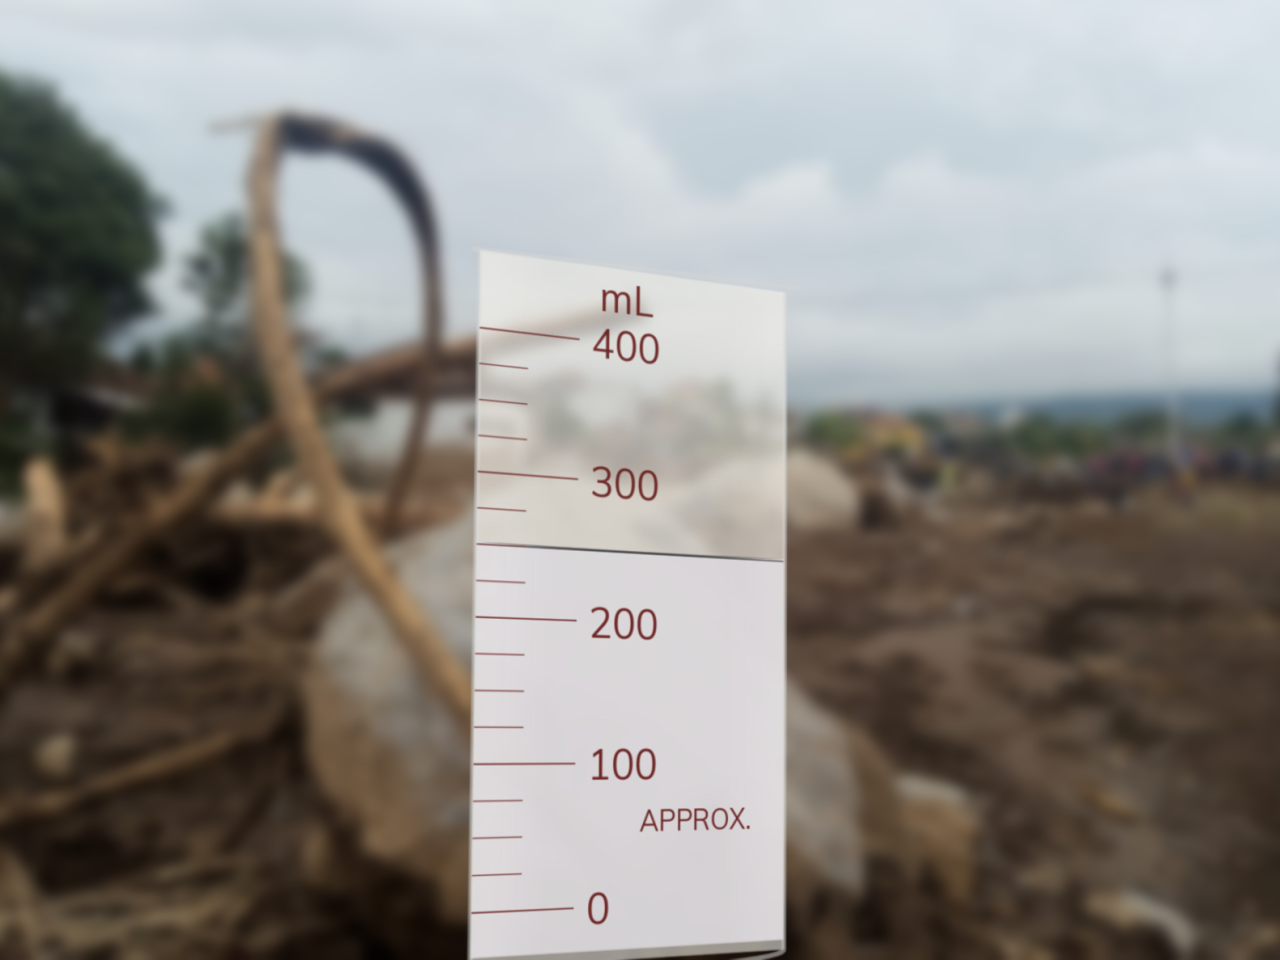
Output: 250mL
